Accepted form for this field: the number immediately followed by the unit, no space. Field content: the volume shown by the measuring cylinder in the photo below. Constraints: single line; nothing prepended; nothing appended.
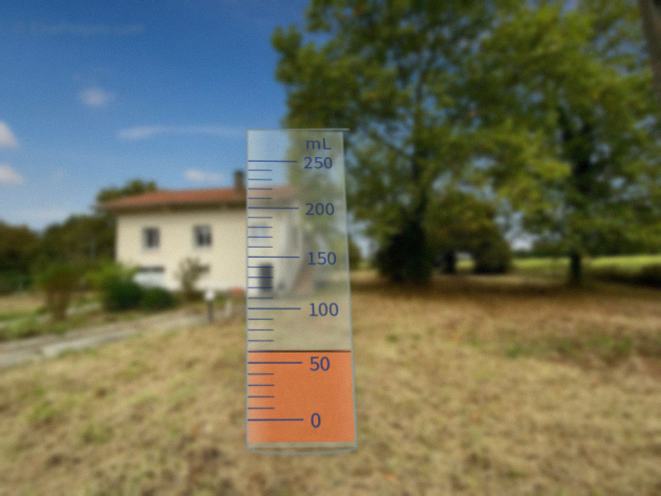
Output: 60mL
